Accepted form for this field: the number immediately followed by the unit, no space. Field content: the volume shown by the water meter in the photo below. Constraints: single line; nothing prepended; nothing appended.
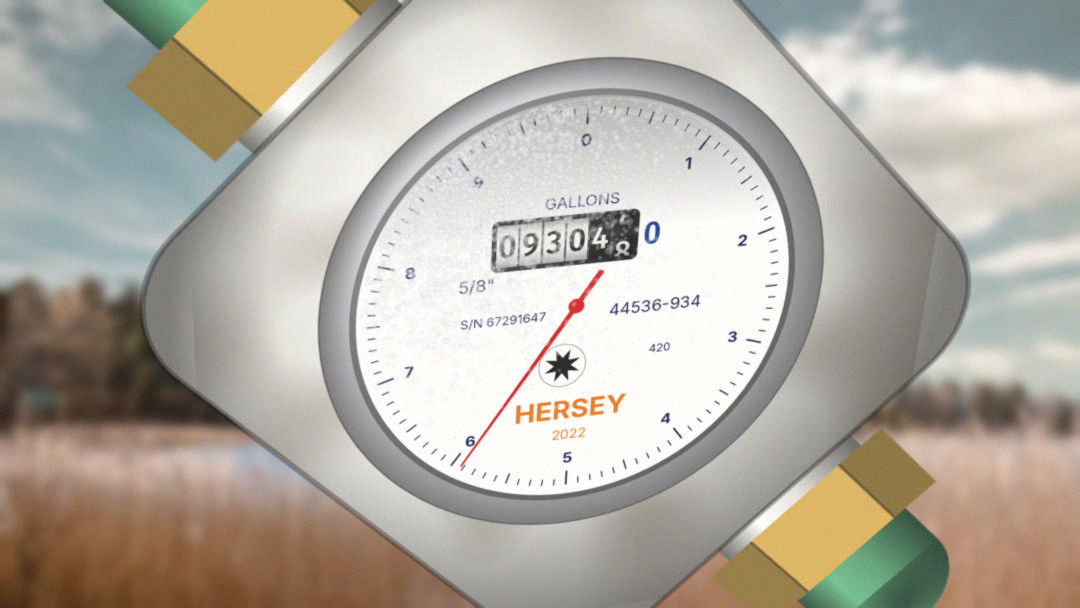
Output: 930475.9gal
